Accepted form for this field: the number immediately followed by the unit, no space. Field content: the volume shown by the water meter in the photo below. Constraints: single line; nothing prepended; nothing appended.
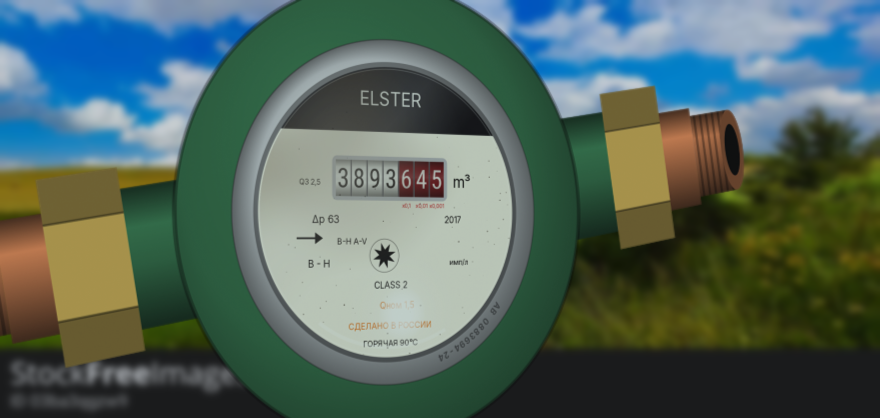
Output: 3893.645m³
